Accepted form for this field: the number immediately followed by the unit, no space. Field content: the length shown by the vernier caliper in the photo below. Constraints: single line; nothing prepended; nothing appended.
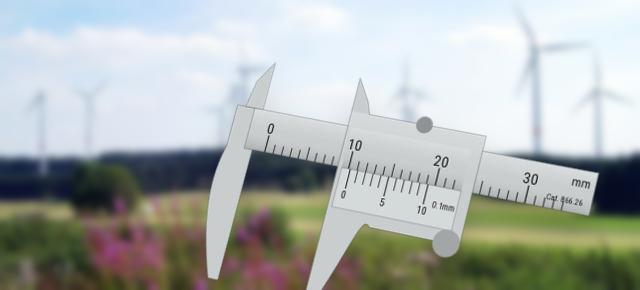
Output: 10.2mm
